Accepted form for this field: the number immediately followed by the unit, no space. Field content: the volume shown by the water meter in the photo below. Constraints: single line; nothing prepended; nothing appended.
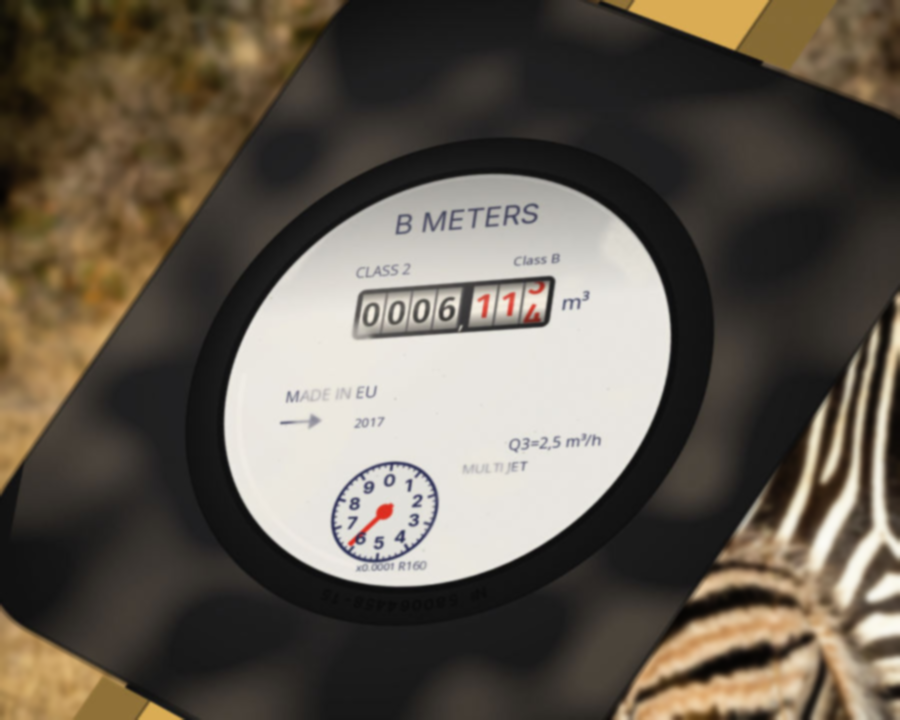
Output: 6.1136m³
